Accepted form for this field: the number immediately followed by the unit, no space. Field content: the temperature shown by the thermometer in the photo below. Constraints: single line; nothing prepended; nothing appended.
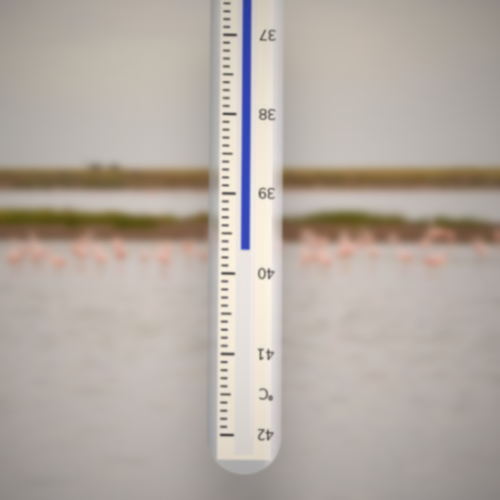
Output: 39.7°C
